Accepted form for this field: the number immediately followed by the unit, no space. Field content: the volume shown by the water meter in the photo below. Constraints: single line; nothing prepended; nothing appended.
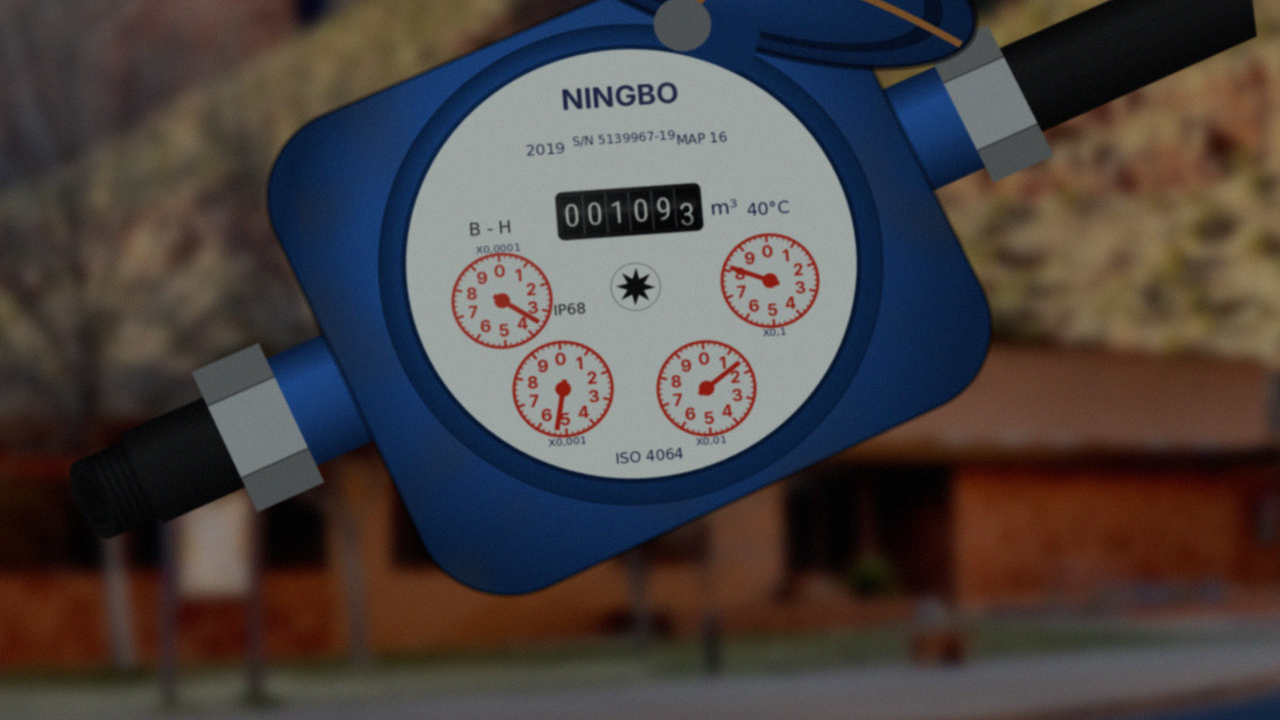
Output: 1092.8153m³
